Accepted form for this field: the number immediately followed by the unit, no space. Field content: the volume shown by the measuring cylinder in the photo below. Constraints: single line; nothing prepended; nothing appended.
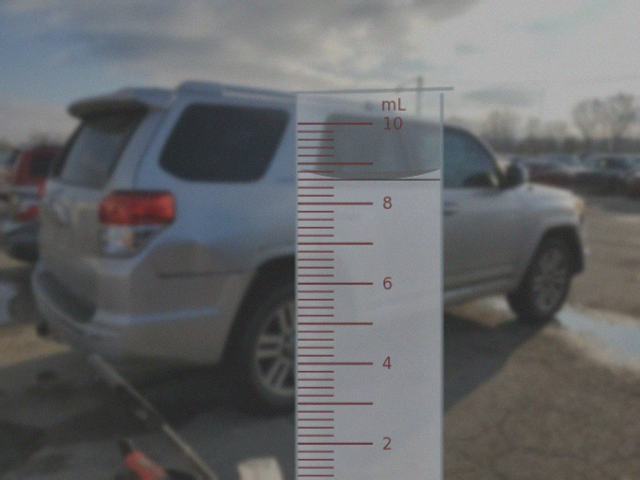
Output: 8.6mL
